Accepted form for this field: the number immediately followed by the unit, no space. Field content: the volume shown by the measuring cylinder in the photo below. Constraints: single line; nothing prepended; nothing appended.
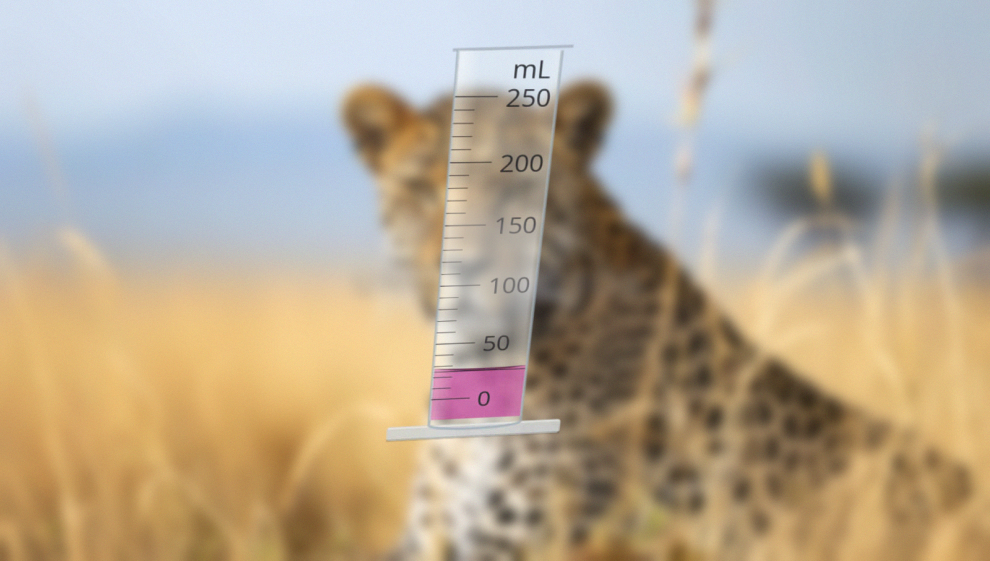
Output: 25mL
